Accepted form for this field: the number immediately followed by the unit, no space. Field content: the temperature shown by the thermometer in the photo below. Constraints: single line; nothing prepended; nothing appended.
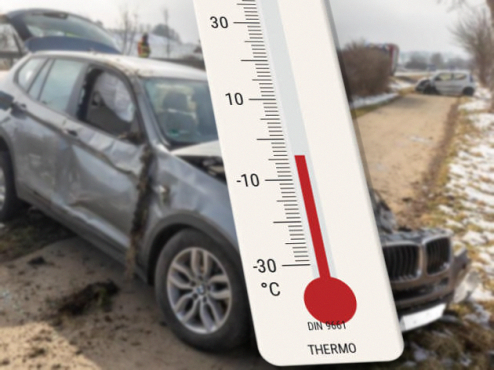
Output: -4°C
